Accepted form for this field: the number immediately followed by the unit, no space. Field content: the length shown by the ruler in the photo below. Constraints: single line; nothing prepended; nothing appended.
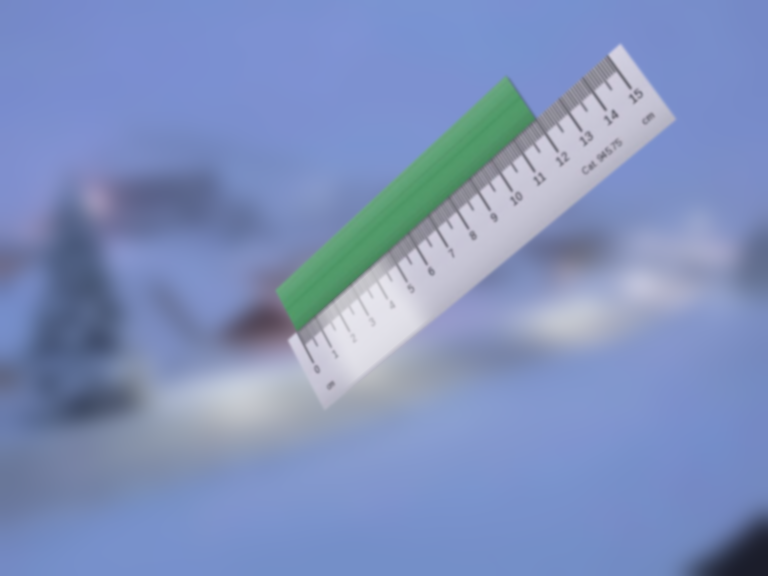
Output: 12cm
